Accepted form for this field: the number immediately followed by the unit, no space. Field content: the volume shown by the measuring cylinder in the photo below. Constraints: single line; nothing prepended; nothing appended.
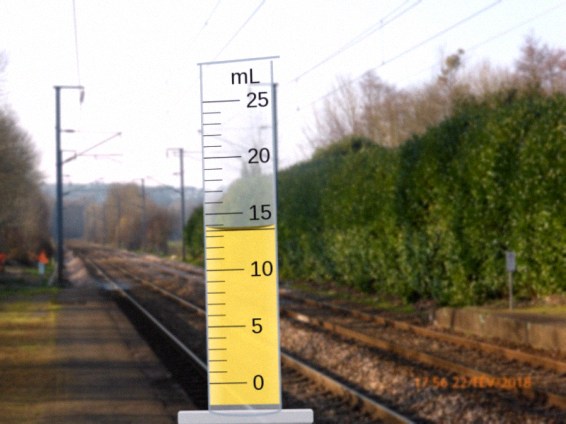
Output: 13.5mL
